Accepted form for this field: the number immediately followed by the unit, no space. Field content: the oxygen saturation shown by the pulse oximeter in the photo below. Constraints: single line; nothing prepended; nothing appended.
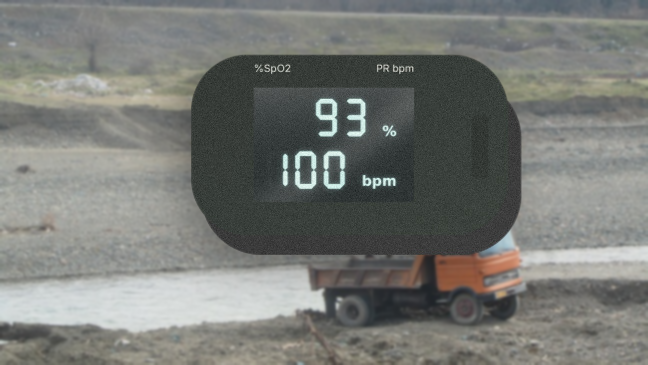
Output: 93%
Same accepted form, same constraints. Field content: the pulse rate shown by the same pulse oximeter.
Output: 100bpm
